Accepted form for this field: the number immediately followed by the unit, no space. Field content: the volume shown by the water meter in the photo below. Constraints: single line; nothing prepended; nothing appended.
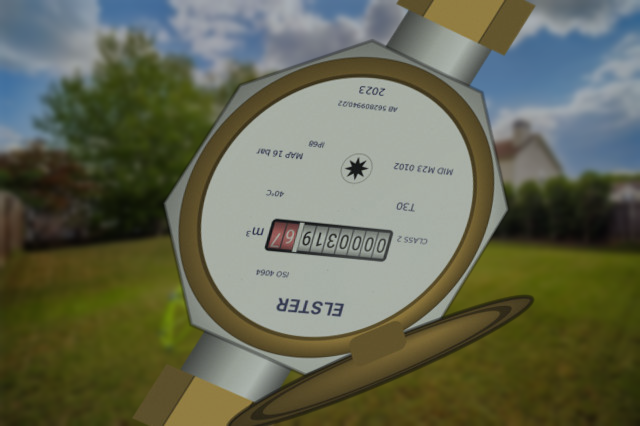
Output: 319.67m³
